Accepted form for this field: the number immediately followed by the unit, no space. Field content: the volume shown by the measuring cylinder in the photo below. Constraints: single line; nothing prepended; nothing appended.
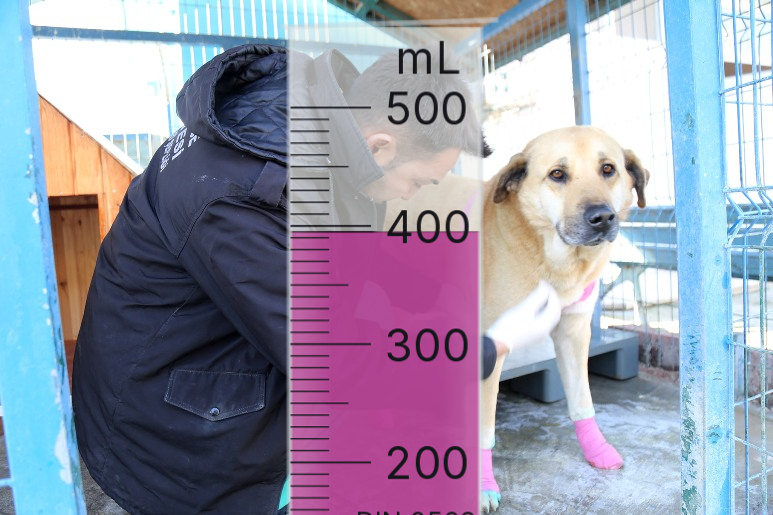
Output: 395mL
